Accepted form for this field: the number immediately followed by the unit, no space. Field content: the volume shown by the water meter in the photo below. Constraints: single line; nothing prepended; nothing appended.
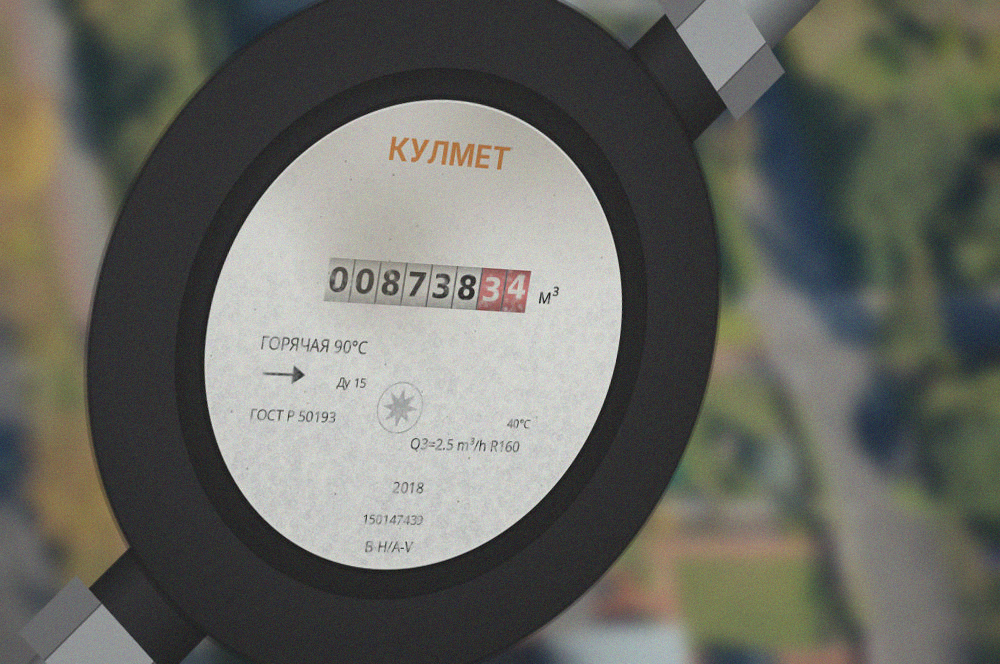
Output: 8738.34m³
